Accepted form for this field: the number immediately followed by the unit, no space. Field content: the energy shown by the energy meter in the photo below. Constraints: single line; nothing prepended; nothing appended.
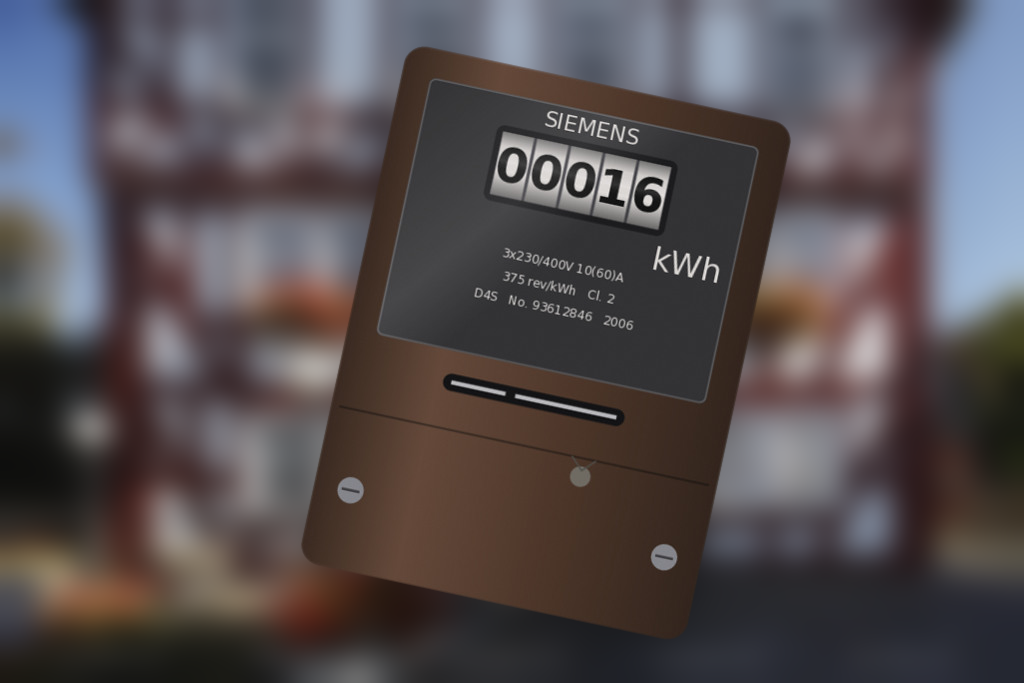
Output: 16kWh
